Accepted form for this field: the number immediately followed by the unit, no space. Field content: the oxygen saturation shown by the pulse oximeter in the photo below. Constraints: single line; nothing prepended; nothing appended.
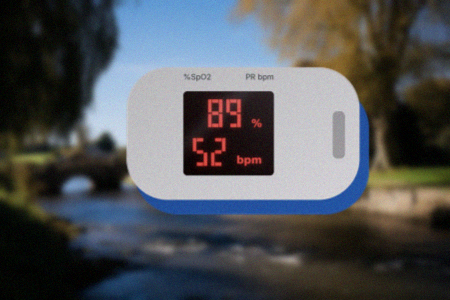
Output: 89%
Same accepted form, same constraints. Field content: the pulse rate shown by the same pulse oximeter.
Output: 52bpm
